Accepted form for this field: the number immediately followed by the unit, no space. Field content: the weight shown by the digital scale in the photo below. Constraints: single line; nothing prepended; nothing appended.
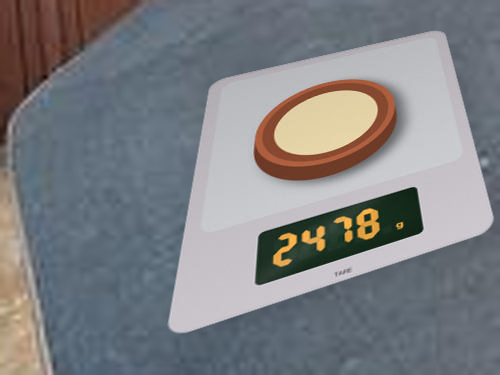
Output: 2478g
